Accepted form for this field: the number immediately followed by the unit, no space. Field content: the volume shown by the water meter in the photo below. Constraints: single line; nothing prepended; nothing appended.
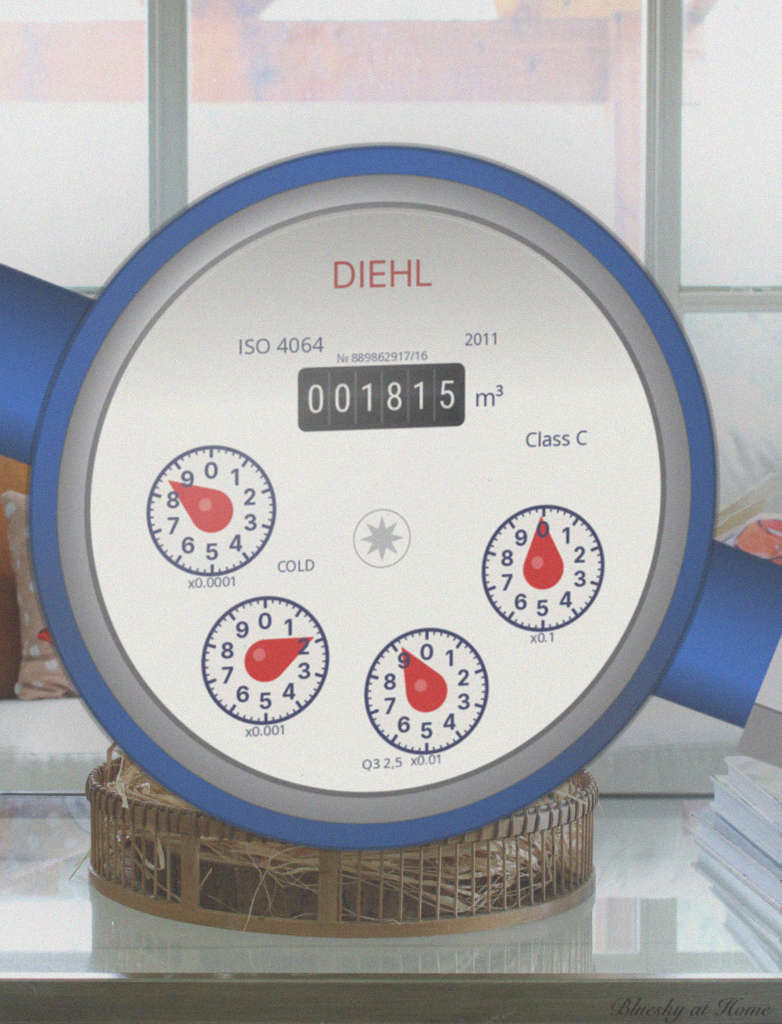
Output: 1814.9918m³
